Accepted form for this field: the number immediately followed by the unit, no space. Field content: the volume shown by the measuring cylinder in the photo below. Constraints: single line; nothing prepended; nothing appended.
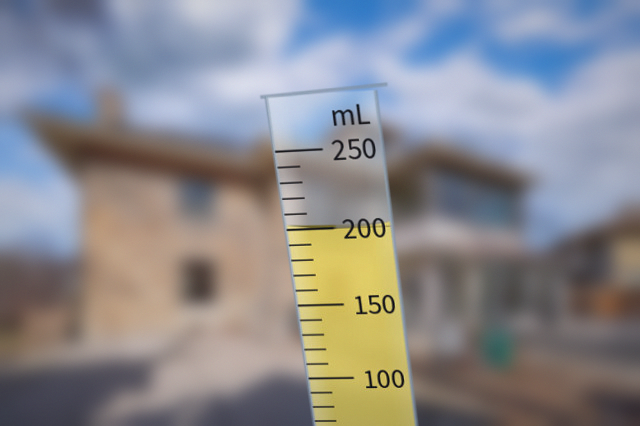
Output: 200mL
